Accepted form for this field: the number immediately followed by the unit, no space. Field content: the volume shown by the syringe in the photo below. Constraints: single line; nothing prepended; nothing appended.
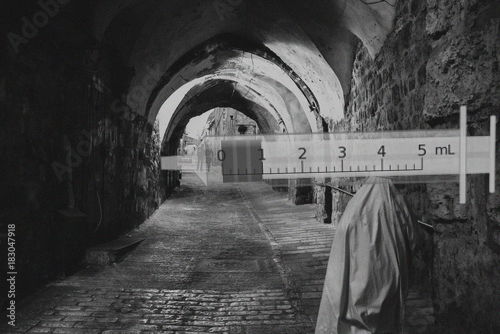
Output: 0mL
